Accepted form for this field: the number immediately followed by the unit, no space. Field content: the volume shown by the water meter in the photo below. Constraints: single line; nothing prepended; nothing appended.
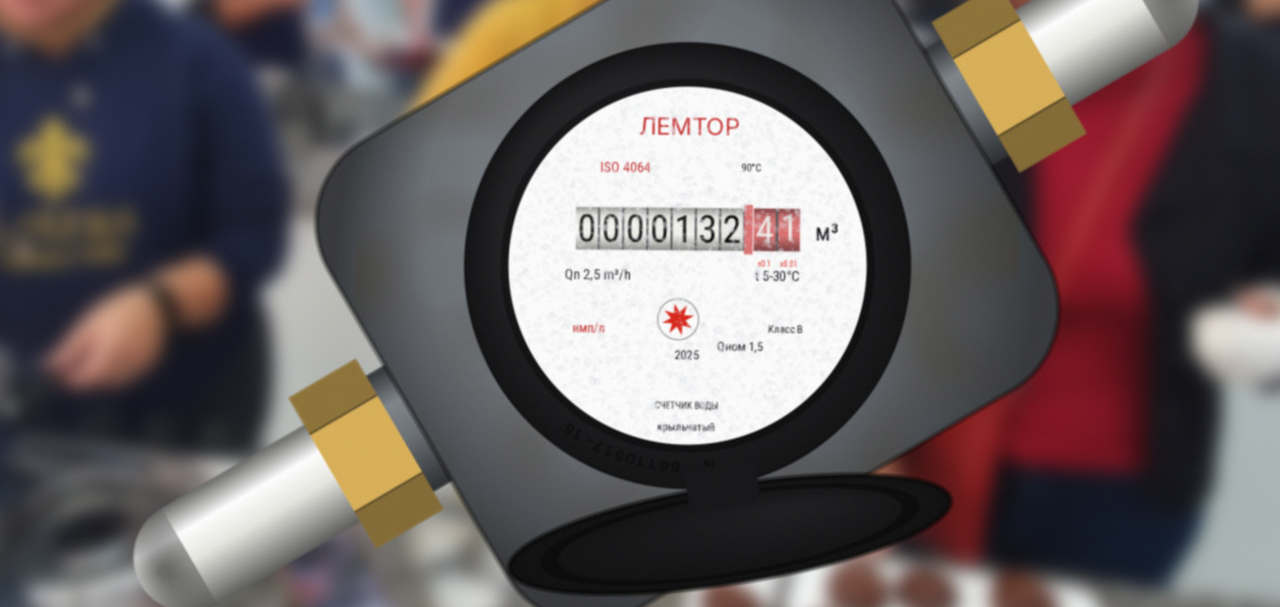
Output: 132.41m³
